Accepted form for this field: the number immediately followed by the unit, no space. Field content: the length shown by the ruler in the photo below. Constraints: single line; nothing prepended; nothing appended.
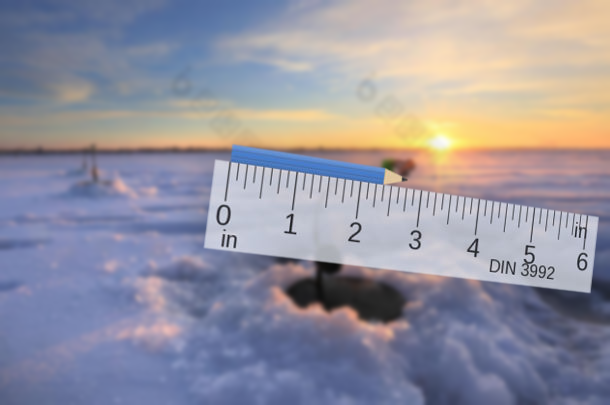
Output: 2.75in
